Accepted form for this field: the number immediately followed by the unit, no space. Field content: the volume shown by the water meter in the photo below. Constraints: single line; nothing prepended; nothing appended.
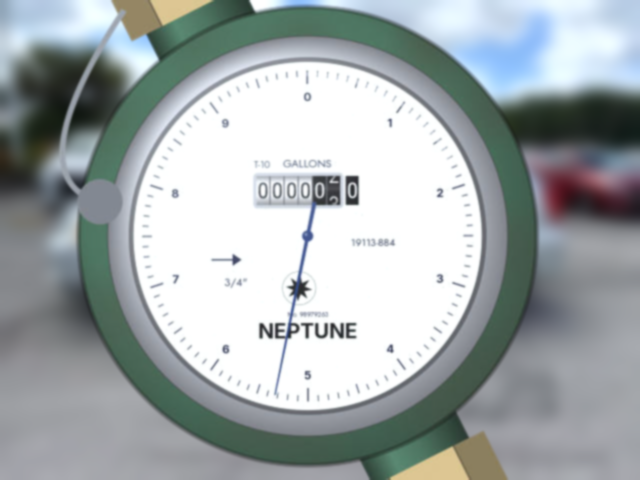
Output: 25.3gal
